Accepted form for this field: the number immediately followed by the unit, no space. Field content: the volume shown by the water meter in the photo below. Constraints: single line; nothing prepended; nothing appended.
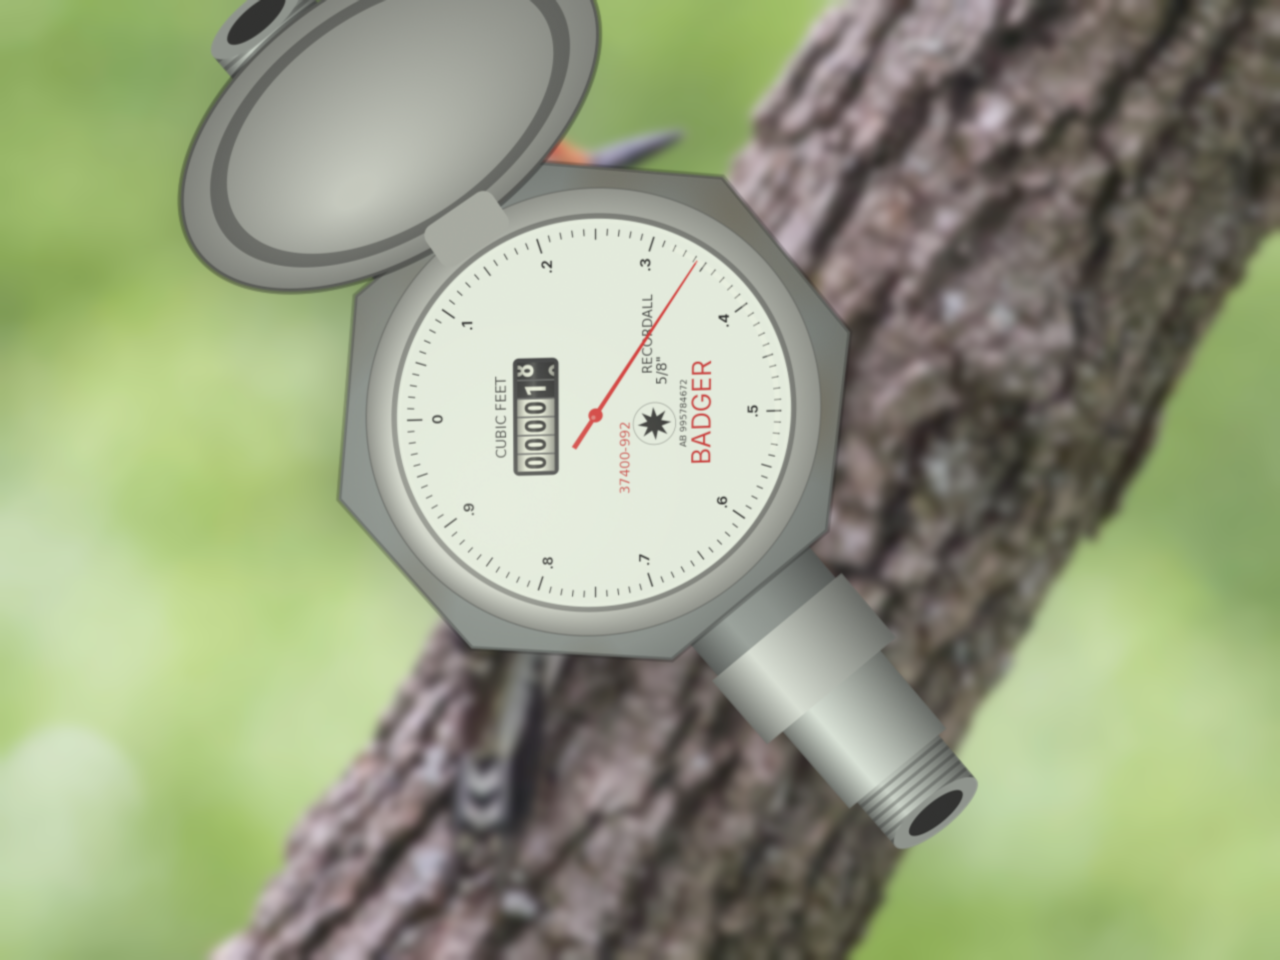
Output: 18.34ft³
